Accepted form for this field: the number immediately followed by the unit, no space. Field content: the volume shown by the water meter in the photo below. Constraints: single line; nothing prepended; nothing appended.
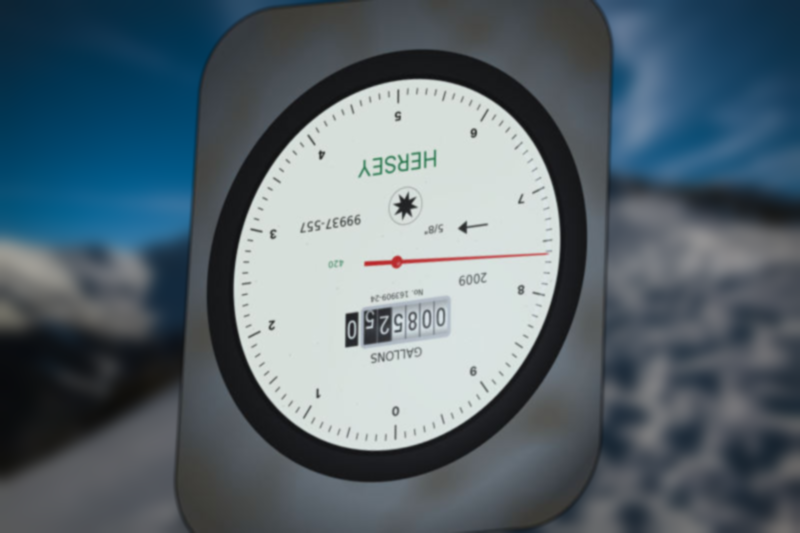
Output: 85247.6gal
